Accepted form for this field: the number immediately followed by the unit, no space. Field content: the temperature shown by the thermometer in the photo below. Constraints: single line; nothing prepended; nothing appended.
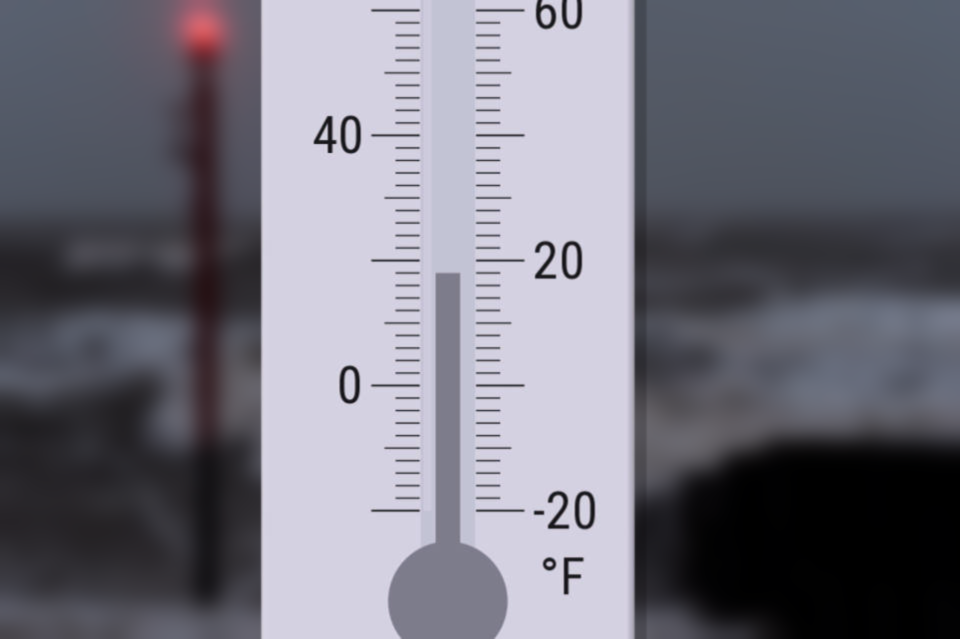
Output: 18°F
